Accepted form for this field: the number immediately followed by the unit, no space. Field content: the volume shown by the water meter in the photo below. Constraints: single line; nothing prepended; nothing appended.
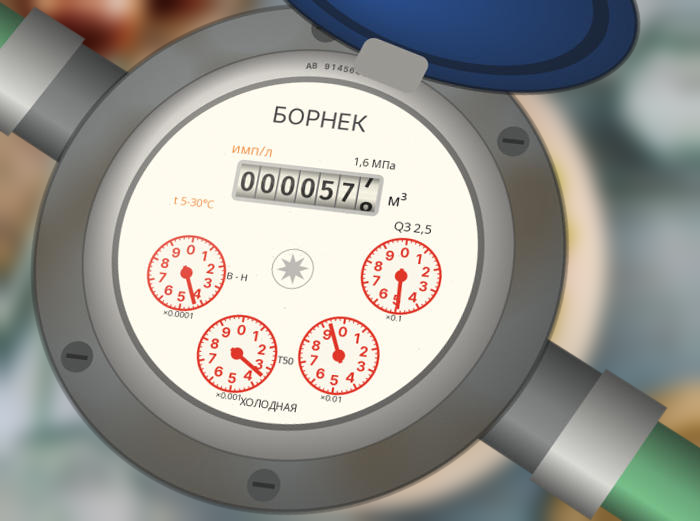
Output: 577.4934m³
